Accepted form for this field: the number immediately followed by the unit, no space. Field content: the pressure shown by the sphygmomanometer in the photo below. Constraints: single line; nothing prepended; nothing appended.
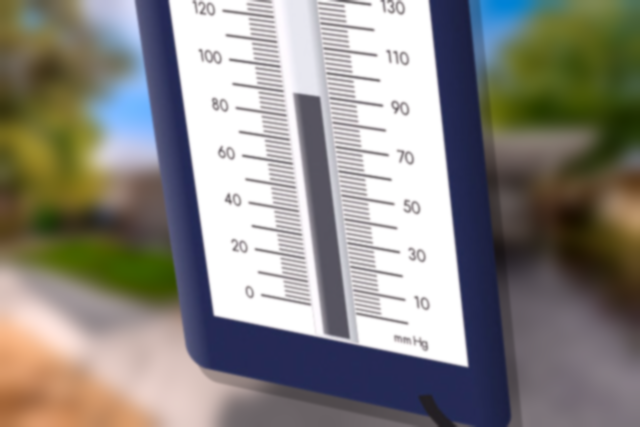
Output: 90mmHg
